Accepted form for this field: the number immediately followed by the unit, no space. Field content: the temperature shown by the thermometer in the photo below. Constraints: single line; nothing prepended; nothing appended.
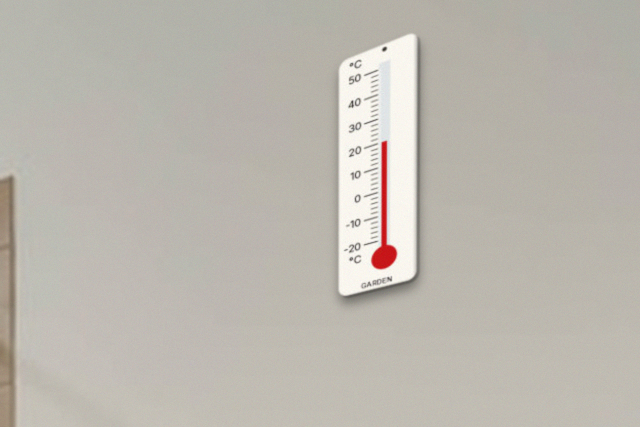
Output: 20°C
